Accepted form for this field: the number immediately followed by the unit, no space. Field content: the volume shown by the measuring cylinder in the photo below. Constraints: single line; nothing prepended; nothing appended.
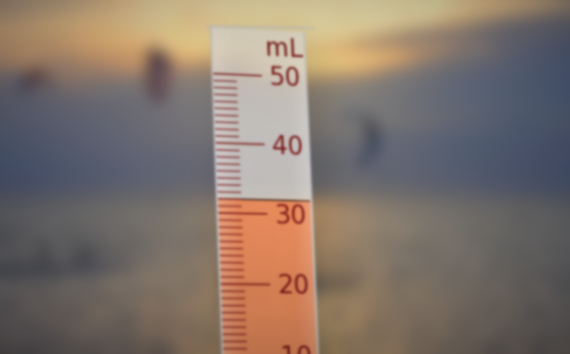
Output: 32mL
